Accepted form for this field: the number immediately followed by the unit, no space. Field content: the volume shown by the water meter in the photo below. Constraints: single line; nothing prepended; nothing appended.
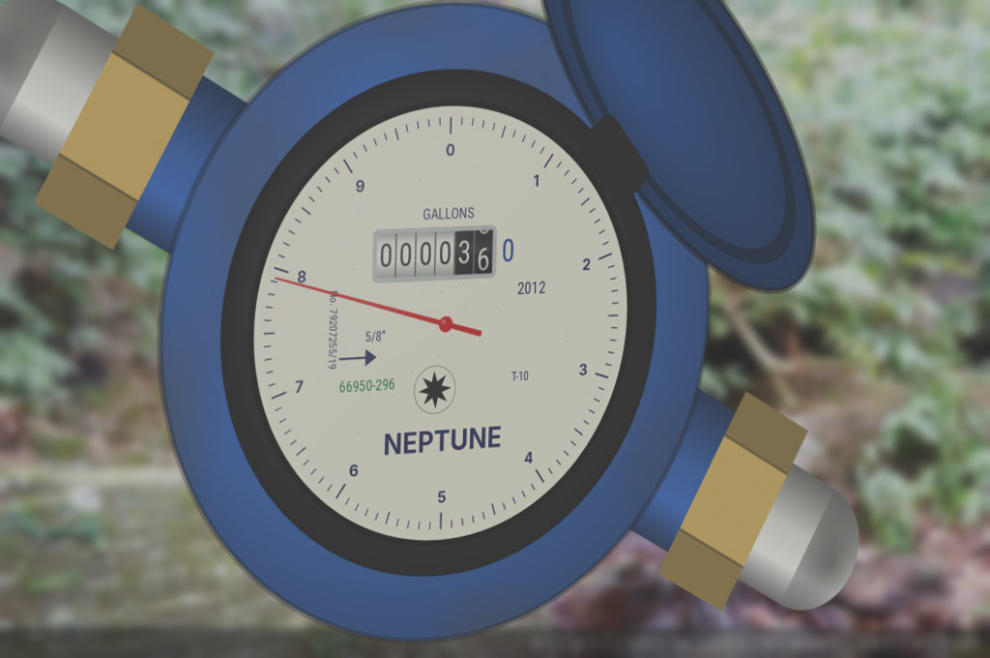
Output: 357.9gal
